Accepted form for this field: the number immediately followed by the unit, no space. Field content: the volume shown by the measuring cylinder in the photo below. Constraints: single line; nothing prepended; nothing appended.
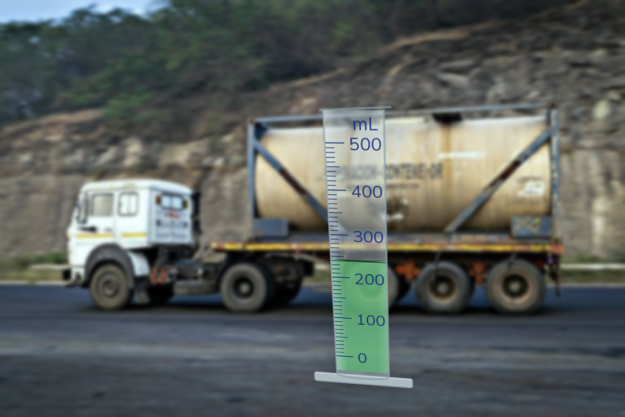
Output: 240mL
